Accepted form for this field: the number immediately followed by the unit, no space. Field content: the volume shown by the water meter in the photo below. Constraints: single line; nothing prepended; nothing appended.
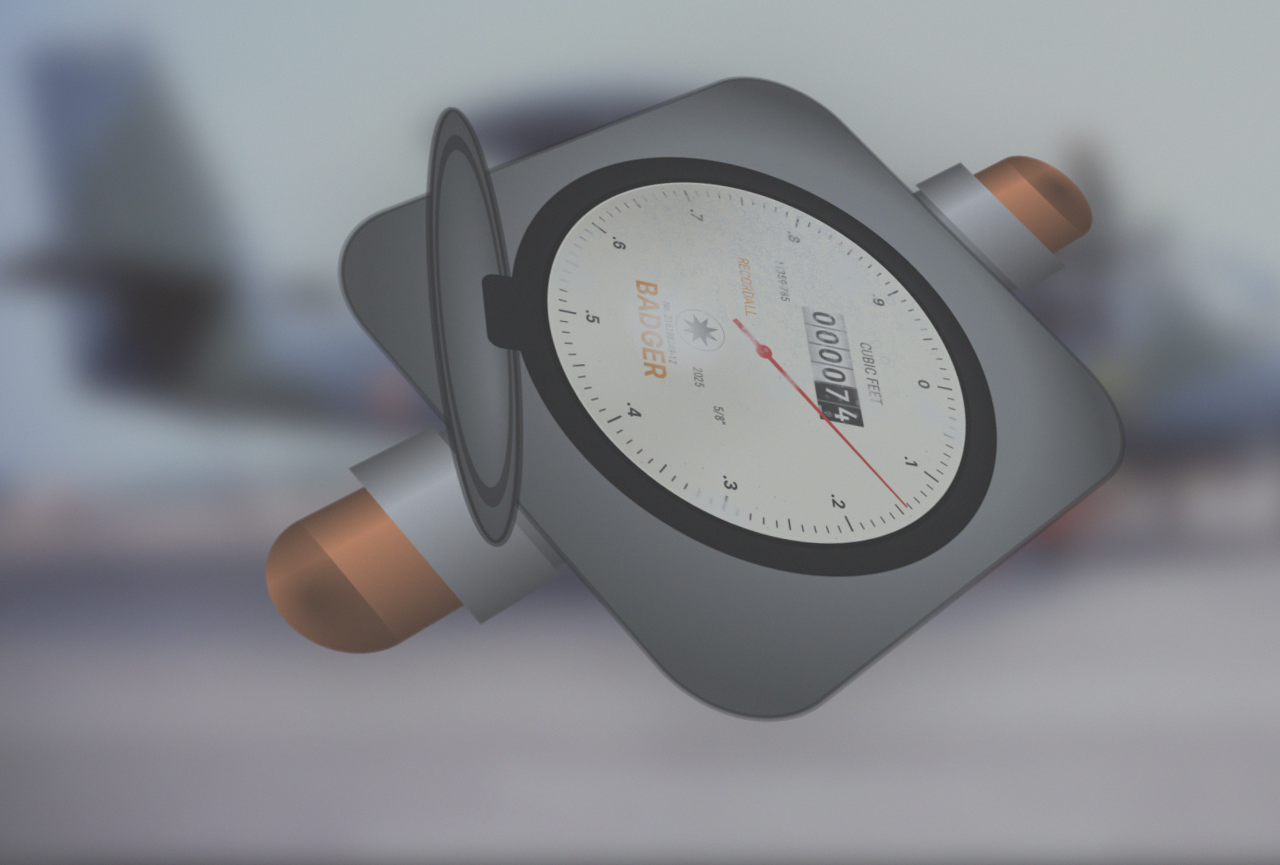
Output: 74.14ft³
